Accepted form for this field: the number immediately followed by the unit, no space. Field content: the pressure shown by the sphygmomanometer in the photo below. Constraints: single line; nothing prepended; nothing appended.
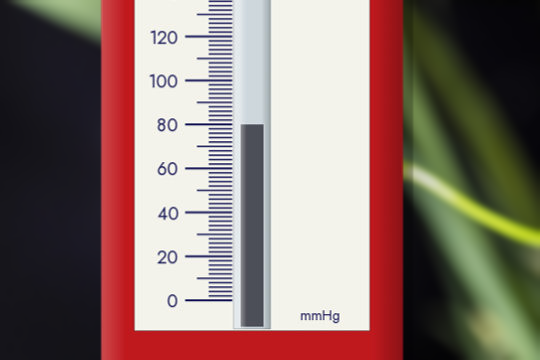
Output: 80mmHg
